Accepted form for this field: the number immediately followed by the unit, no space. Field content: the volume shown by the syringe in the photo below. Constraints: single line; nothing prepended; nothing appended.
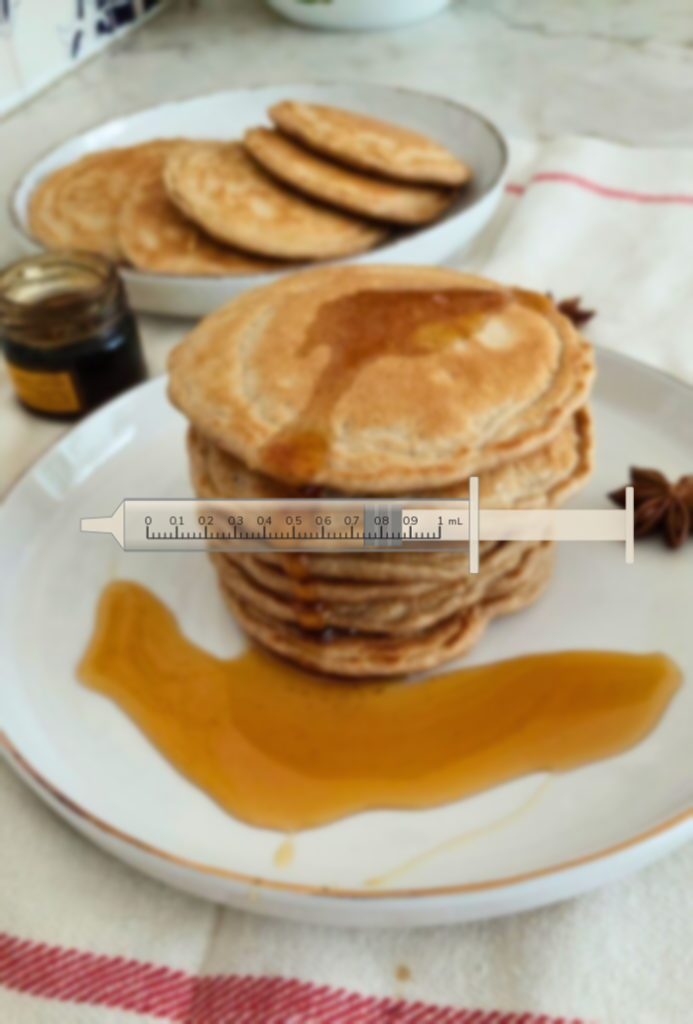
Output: 0.74mL
